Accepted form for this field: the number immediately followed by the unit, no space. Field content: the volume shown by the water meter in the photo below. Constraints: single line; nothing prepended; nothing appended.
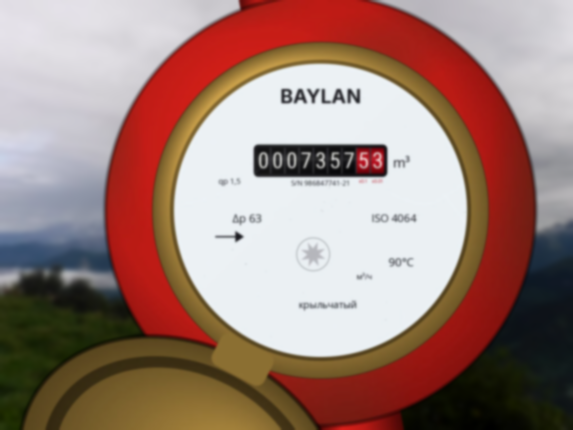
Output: 7357.53m³
